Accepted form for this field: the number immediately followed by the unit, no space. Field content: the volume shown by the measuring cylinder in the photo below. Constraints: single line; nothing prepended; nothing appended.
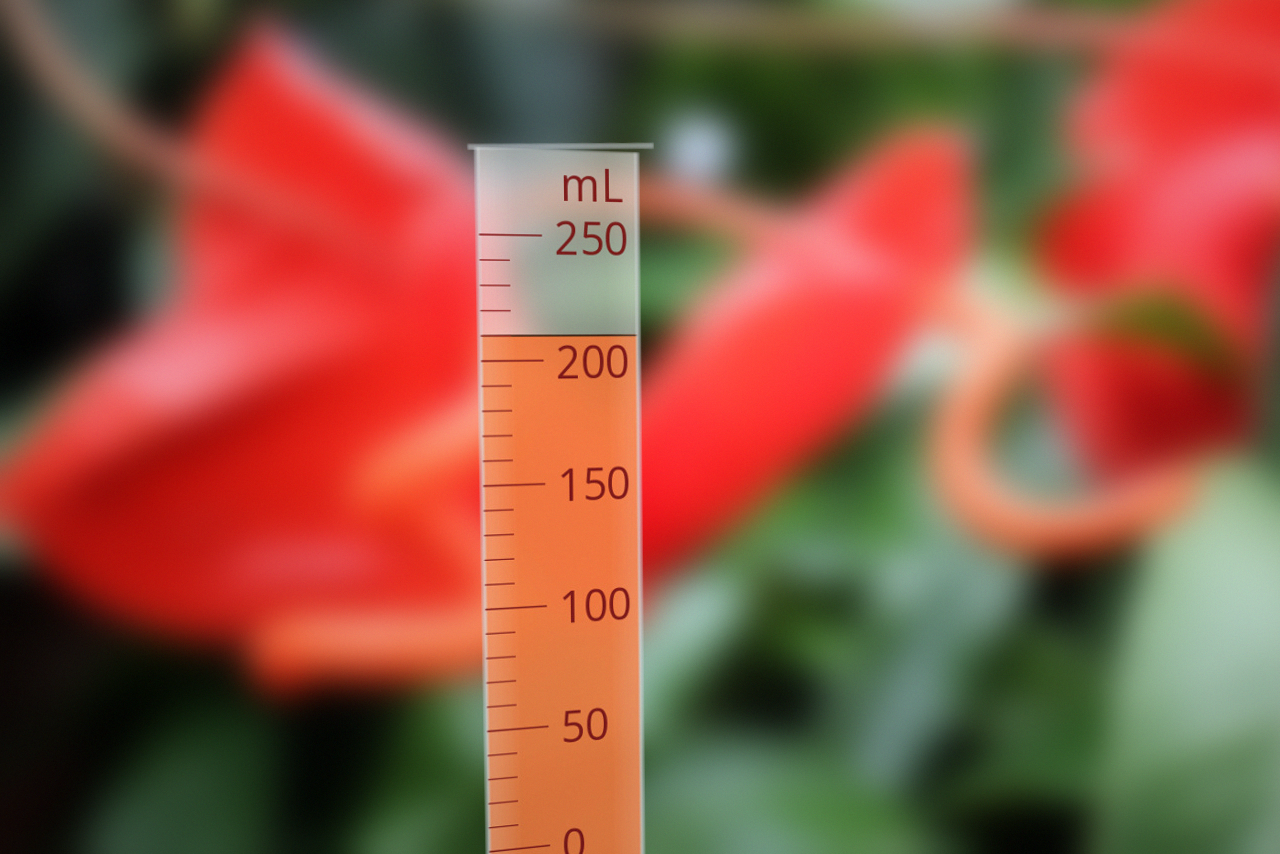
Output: 210mL
